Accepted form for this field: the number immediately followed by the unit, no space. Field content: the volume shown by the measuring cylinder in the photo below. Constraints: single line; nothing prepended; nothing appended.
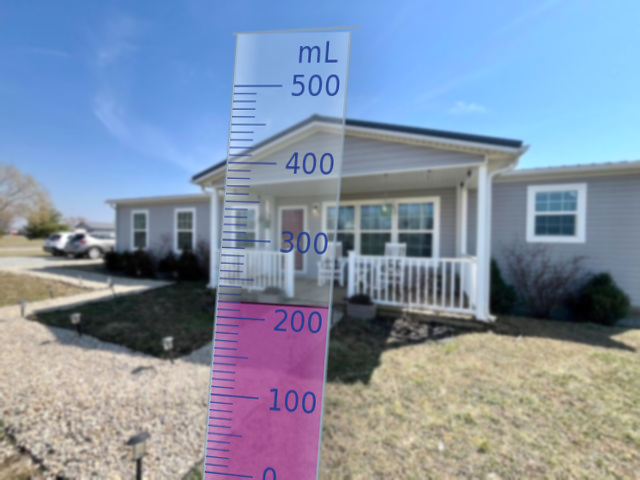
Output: 220mL
